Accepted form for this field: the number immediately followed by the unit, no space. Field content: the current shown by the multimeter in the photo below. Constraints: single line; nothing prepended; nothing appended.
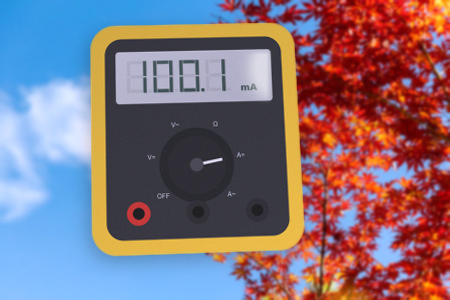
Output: 100.1mA
